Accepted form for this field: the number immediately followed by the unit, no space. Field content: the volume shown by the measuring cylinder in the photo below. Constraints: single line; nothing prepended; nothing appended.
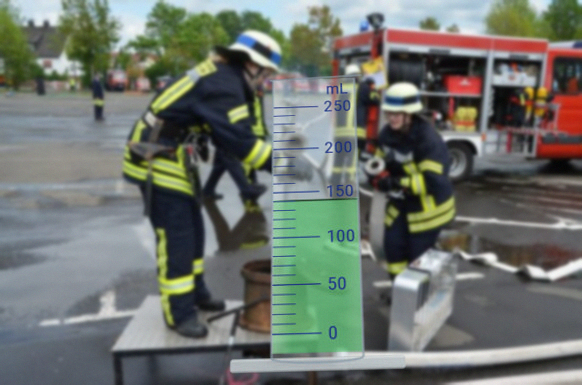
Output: 140mL
